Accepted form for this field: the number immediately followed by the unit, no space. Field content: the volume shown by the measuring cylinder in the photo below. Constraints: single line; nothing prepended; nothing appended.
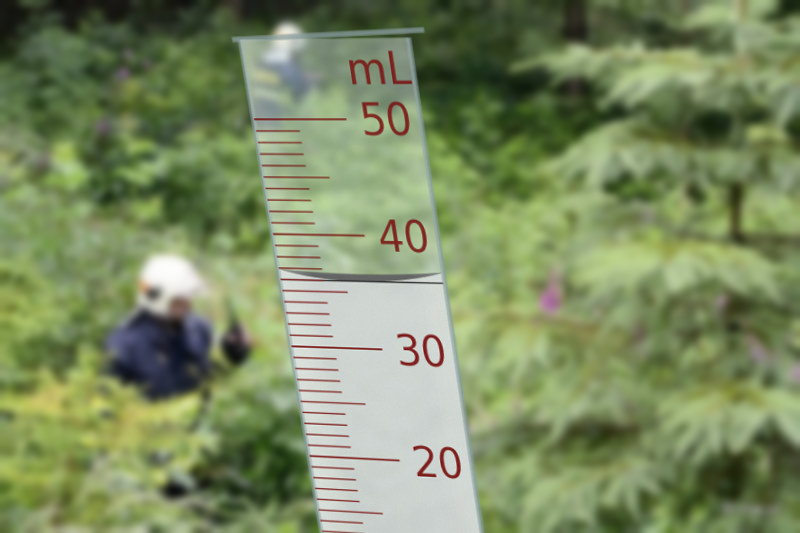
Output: 36mL
